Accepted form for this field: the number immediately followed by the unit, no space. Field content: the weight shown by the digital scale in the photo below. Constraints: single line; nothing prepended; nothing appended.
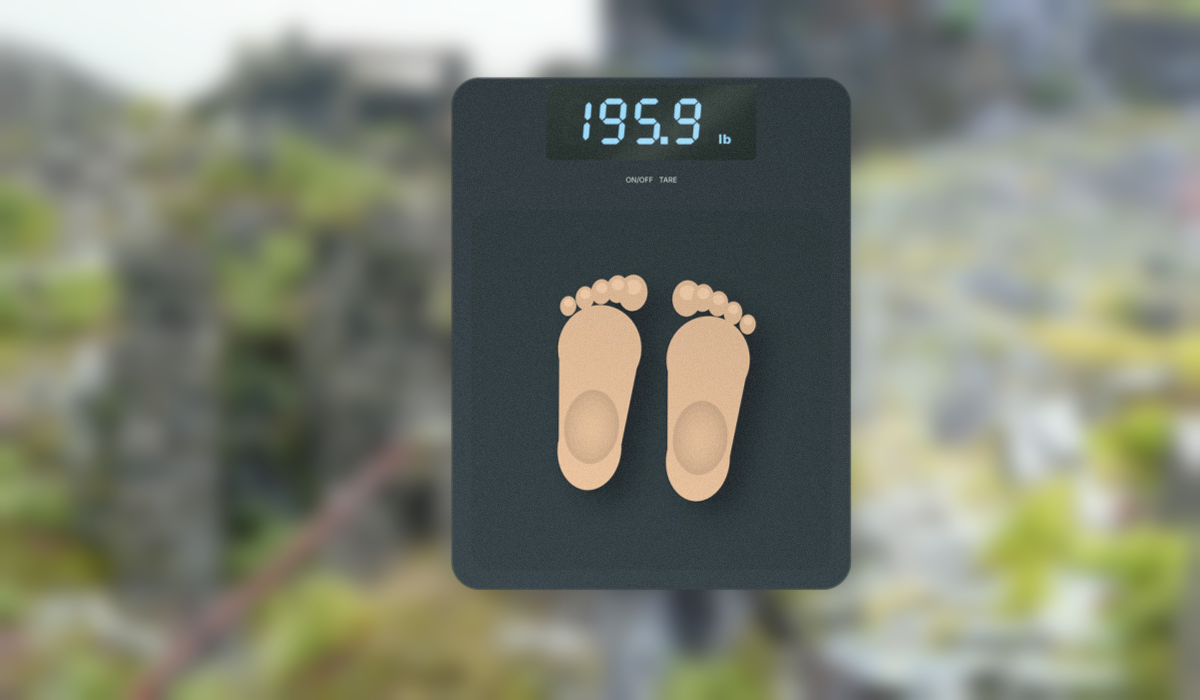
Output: 195.9lb
